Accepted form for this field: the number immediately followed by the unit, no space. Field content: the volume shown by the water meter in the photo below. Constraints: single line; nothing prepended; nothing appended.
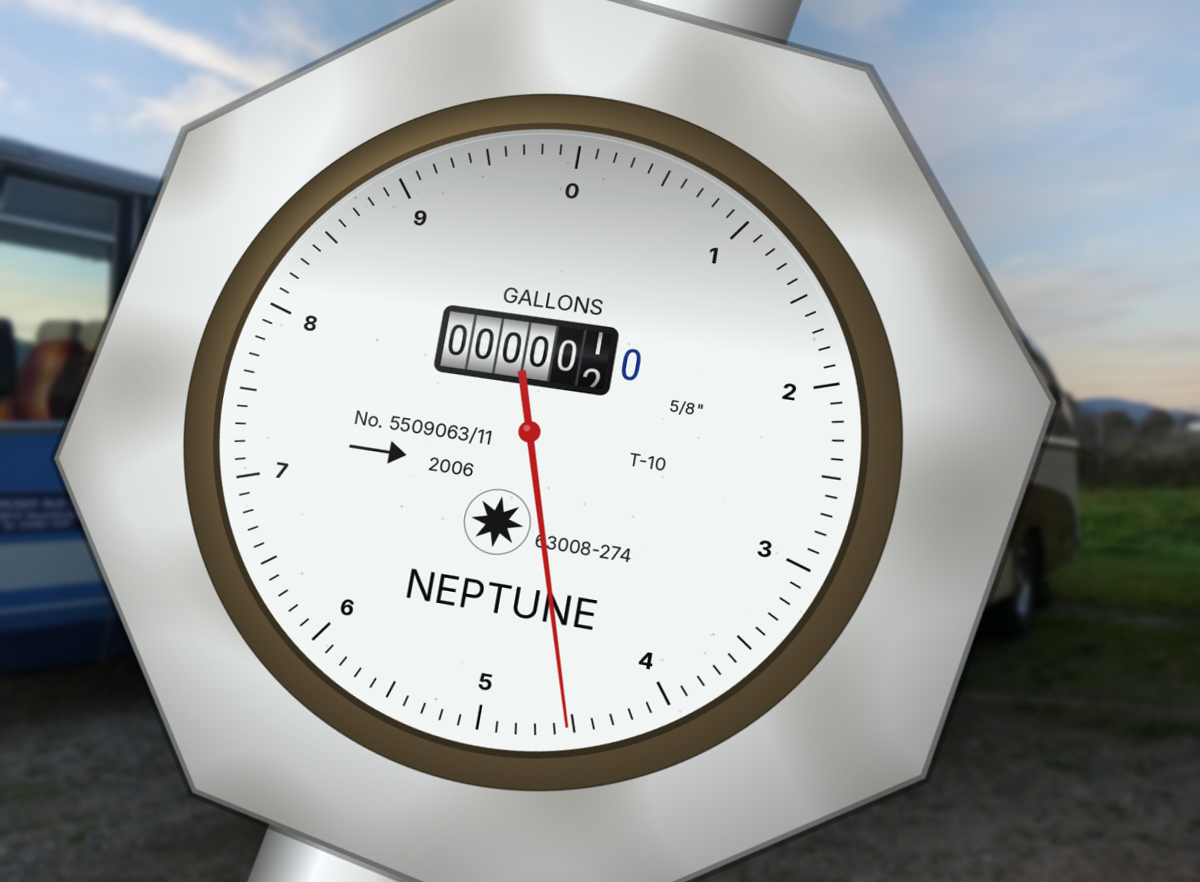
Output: 14.5gal
